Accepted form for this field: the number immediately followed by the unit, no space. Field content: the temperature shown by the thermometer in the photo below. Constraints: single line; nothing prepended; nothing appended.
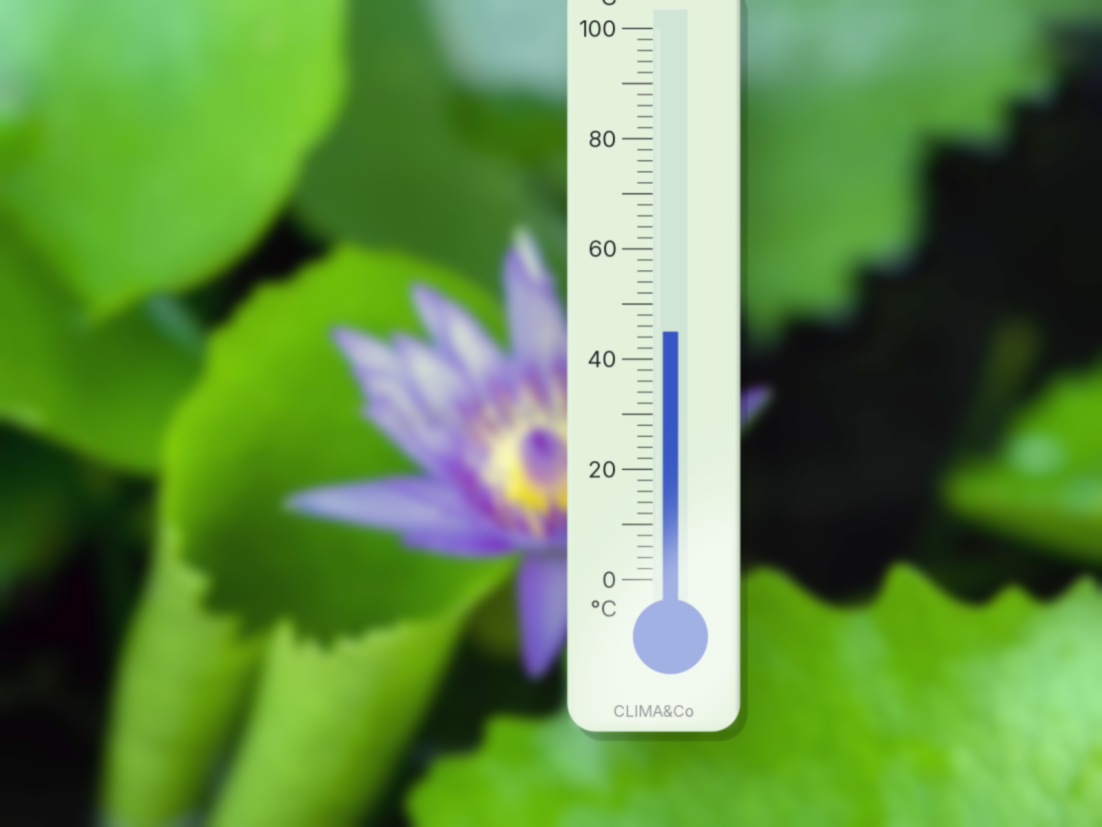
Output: 45°C
